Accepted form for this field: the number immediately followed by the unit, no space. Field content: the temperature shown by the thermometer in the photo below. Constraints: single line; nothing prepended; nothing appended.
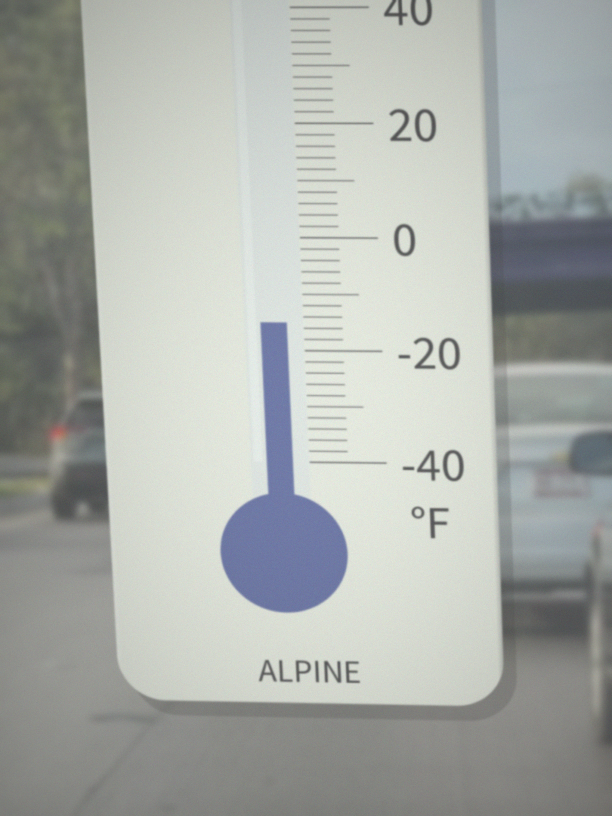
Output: -15°F
